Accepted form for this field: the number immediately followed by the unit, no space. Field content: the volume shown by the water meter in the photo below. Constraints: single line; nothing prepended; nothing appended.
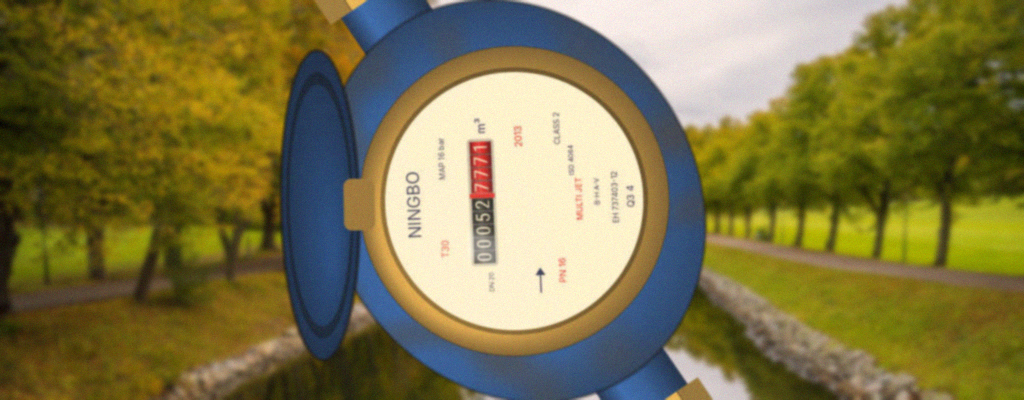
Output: 52.7771m³
